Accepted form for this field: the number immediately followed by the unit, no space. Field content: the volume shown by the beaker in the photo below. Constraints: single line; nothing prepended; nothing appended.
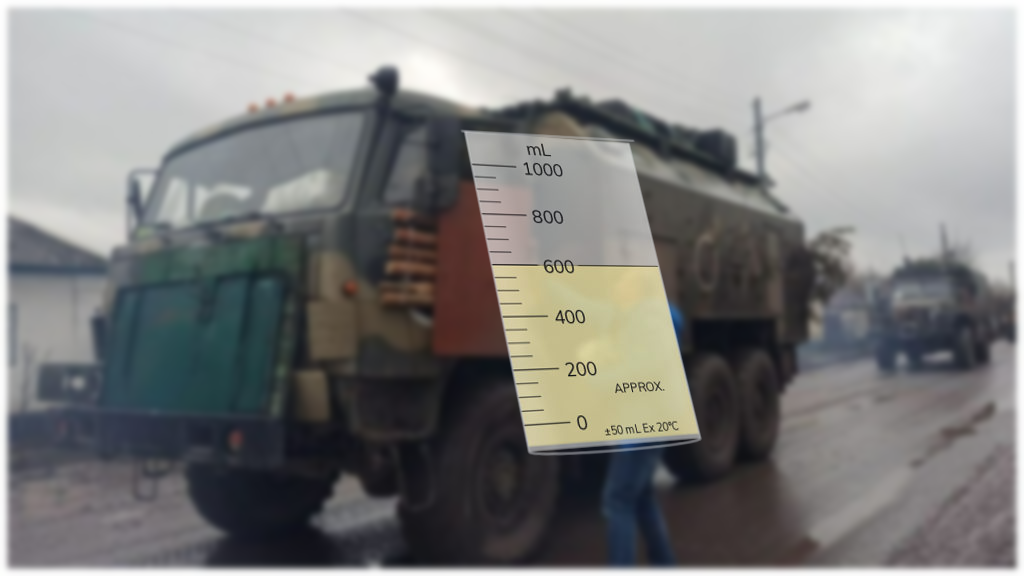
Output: 600mL
